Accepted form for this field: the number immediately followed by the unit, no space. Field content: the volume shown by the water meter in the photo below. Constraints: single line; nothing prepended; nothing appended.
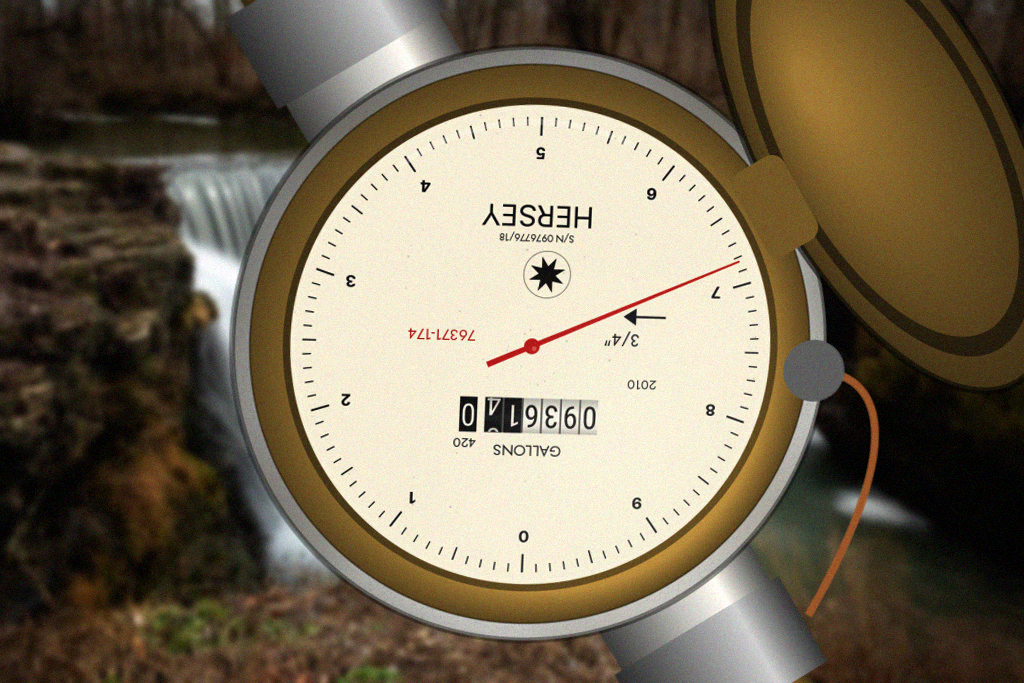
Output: 936136.8gal
